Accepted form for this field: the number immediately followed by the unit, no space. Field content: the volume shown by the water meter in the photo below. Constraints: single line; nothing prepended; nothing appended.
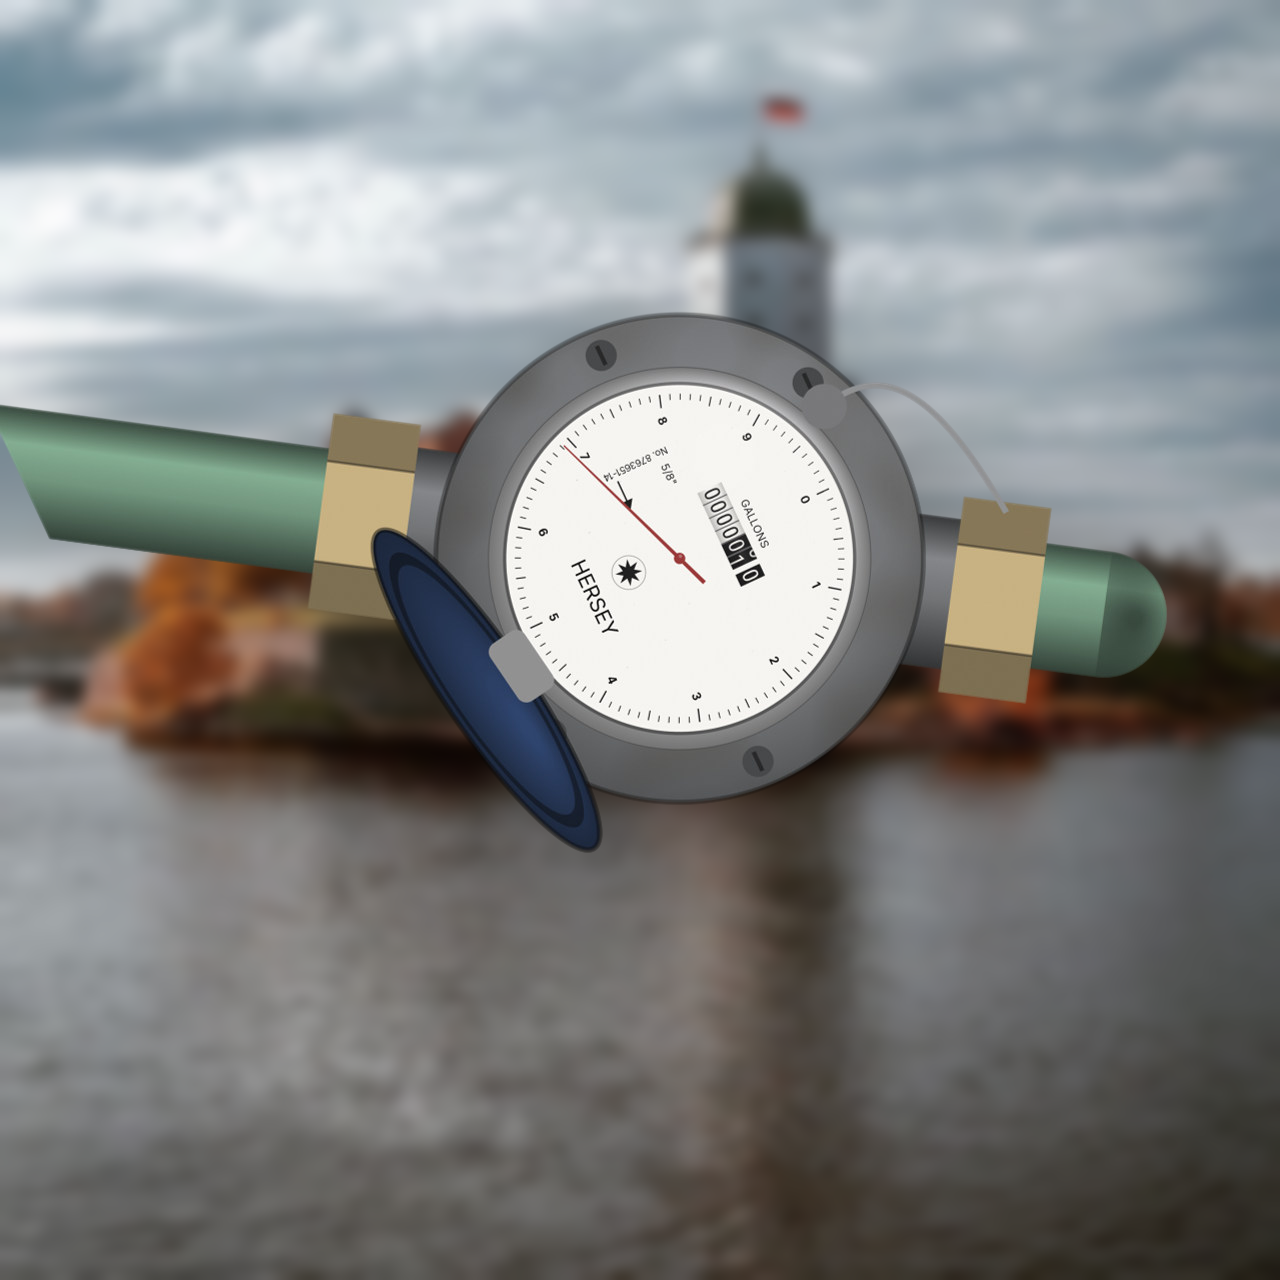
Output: 6.9gal
